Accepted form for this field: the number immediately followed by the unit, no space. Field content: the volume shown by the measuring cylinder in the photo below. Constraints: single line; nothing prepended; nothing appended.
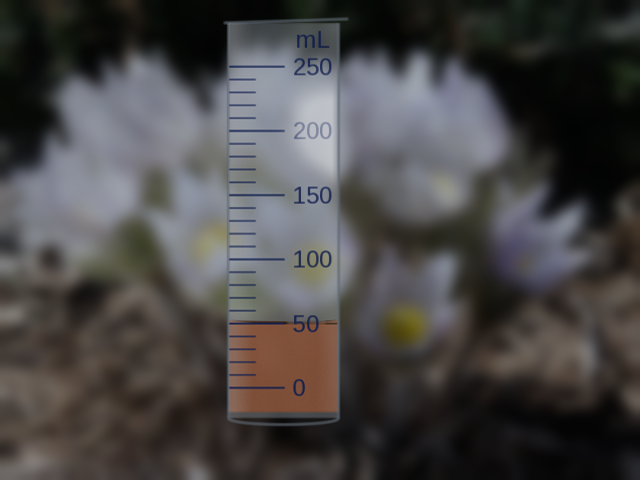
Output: 50mL
